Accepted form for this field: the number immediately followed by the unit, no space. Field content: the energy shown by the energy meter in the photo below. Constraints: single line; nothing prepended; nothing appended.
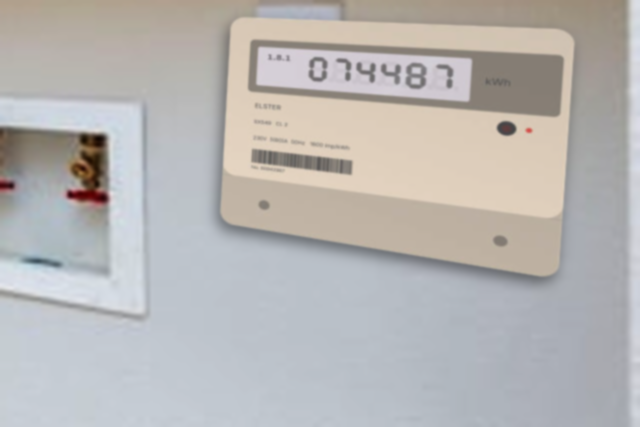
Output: 74487kWh
